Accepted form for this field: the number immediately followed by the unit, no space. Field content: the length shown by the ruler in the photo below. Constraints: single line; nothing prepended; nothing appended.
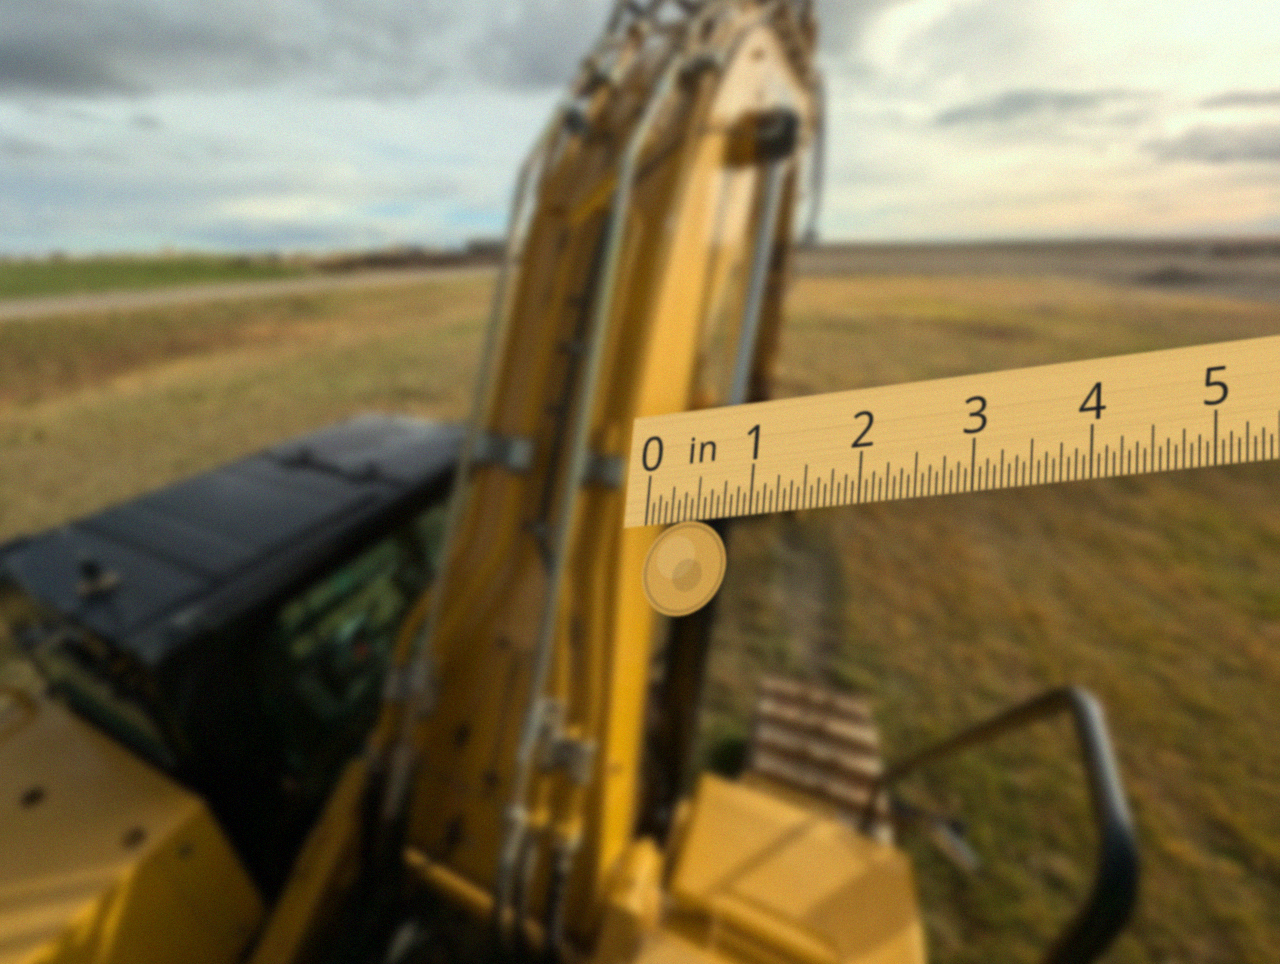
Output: 0.8125in
